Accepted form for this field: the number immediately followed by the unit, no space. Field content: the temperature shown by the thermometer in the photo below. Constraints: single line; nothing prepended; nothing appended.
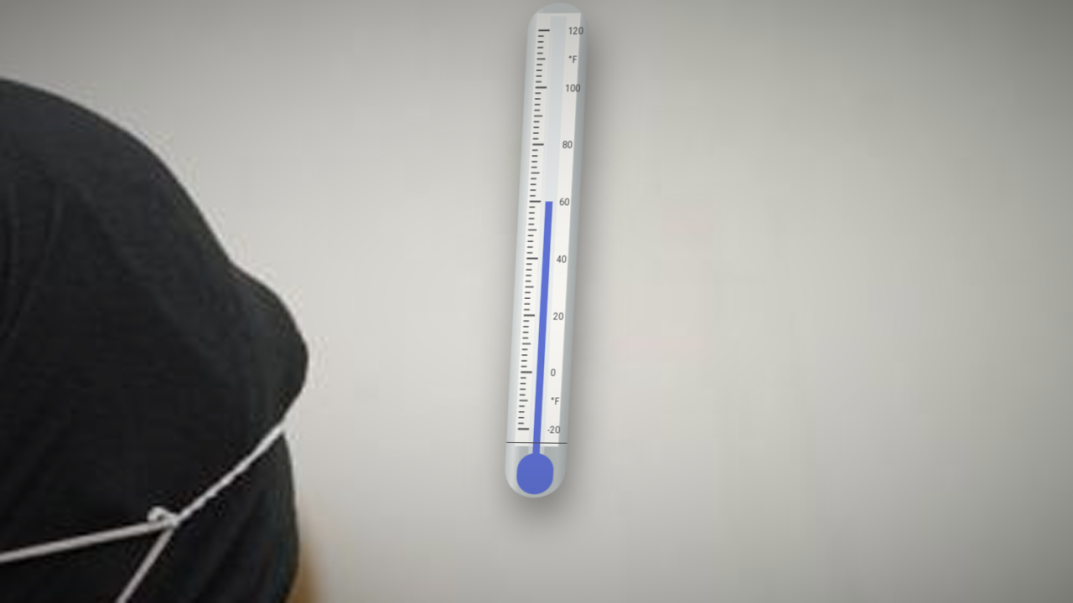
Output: 60°F
